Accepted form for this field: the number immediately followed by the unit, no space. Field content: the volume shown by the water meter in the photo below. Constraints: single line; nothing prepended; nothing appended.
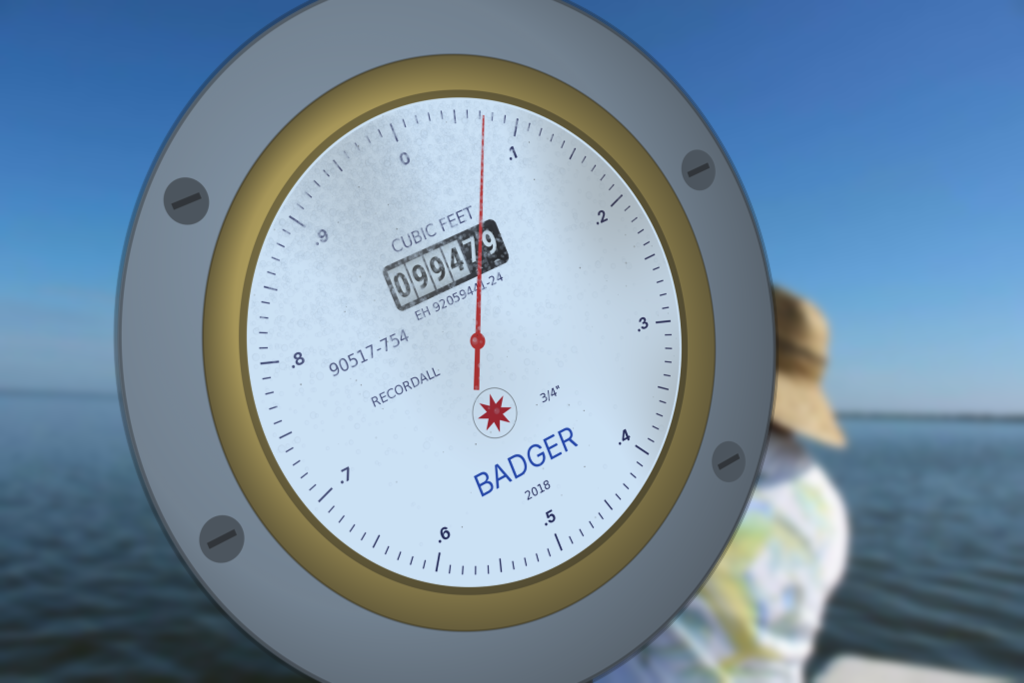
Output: 99479.07ft³
